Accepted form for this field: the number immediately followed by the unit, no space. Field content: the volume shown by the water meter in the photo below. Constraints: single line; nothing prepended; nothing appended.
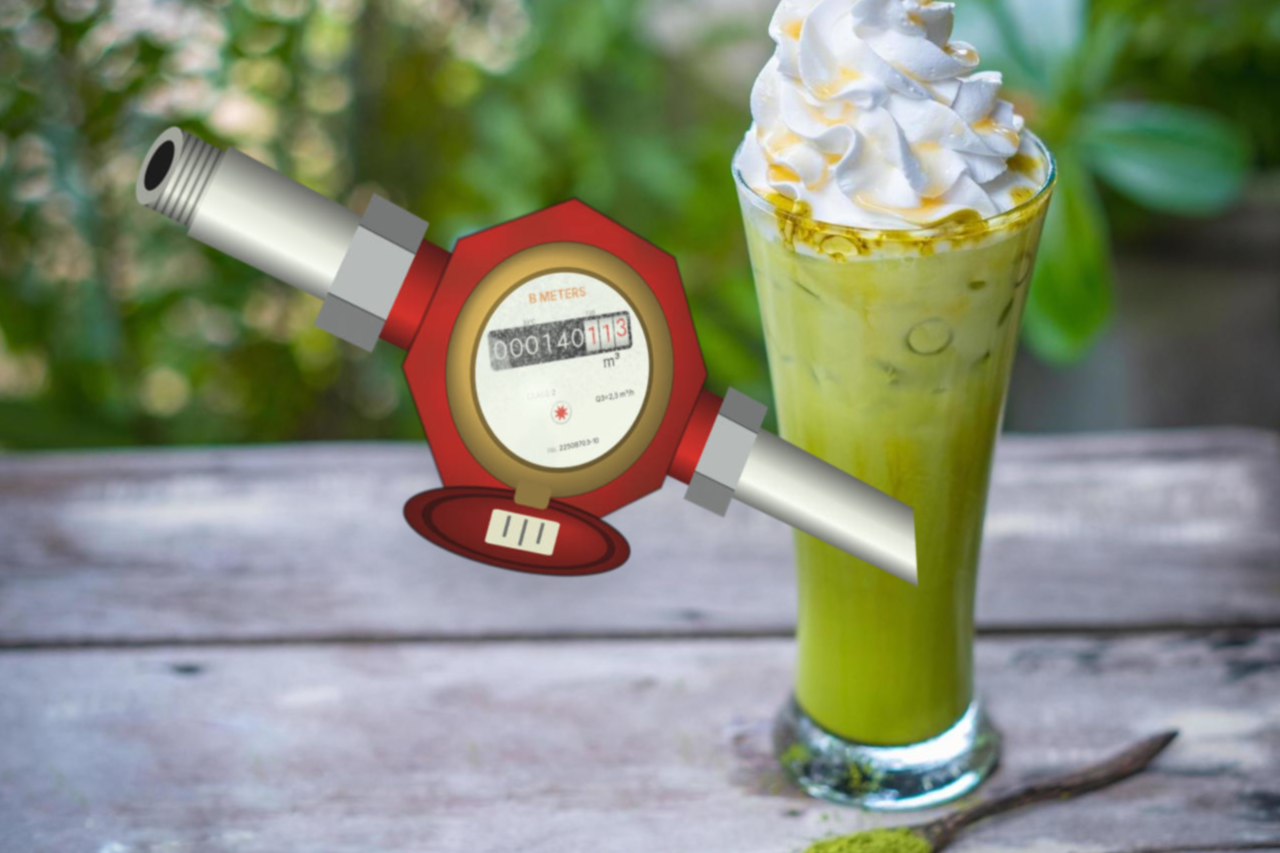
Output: 140.113m³
